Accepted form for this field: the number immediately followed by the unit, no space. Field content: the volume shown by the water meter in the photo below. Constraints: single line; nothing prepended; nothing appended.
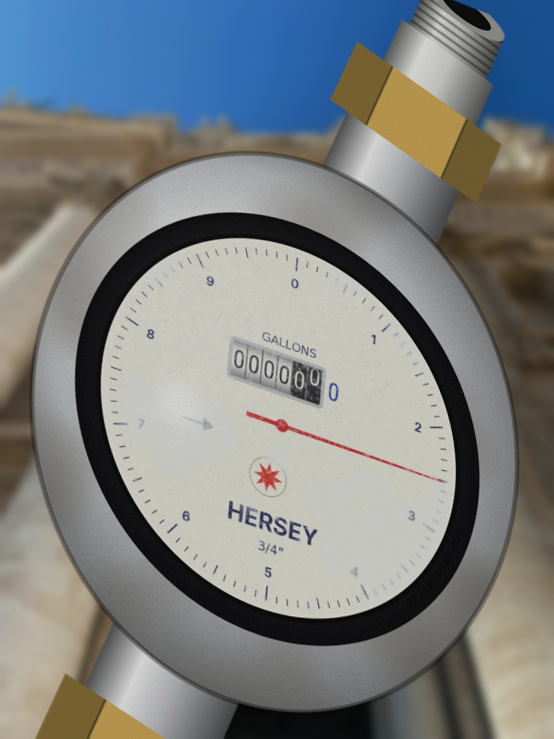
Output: 2.5gal
